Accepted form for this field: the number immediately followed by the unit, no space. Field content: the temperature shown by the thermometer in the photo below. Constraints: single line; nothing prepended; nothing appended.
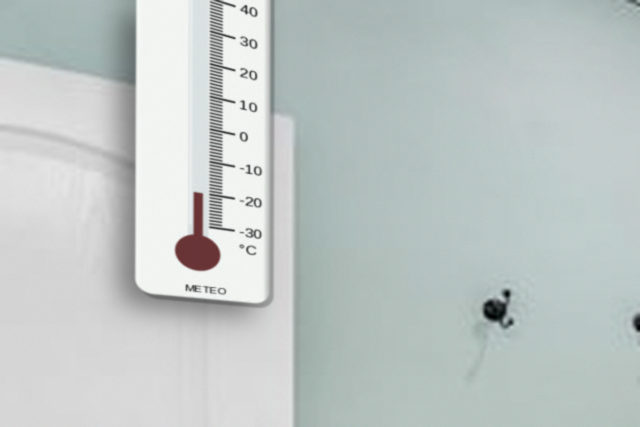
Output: -20°C
